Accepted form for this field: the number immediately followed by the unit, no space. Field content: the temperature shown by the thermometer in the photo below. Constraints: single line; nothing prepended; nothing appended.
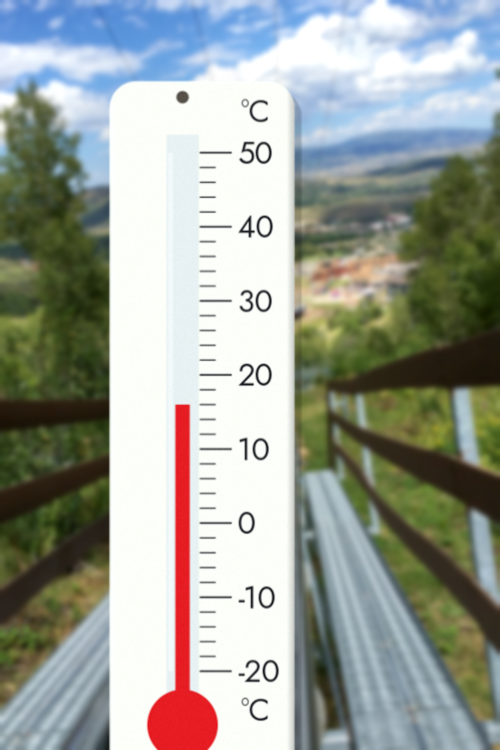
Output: 16°C
